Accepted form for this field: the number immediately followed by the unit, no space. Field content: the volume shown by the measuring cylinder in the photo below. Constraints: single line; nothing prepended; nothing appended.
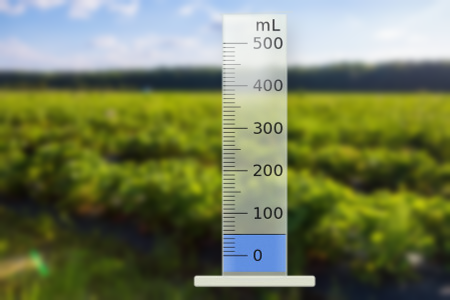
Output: 50mL
